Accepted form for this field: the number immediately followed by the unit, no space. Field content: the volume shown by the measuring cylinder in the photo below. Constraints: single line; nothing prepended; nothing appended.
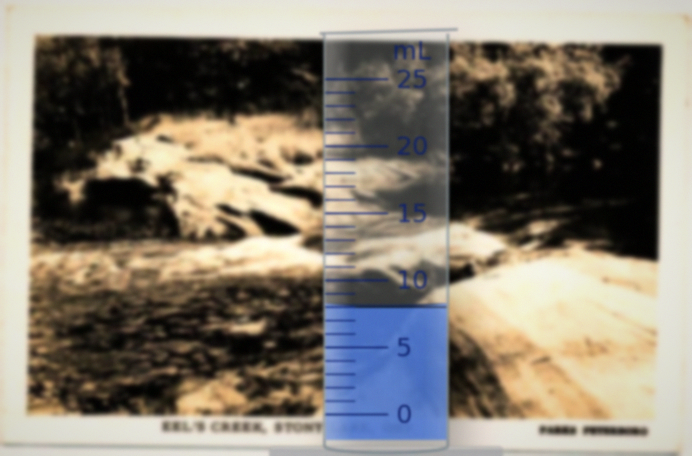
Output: 8mL
